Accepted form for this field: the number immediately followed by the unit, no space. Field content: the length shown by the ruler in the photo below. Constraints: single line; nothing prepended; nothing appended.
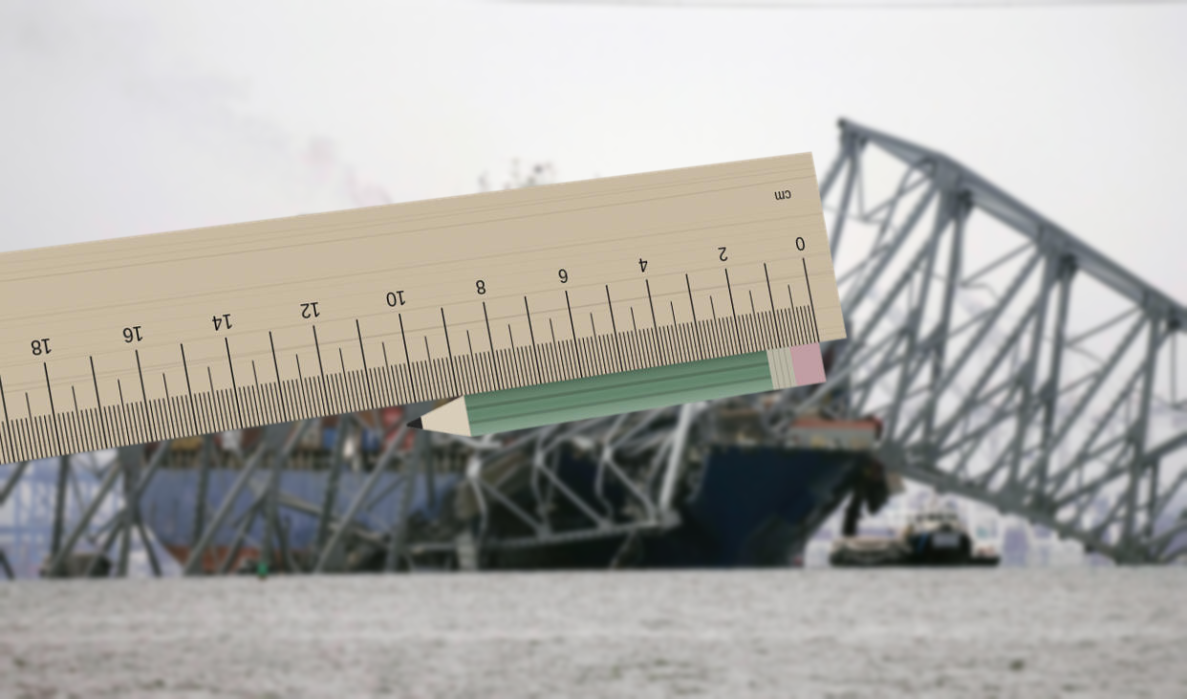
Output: 10.3cm
